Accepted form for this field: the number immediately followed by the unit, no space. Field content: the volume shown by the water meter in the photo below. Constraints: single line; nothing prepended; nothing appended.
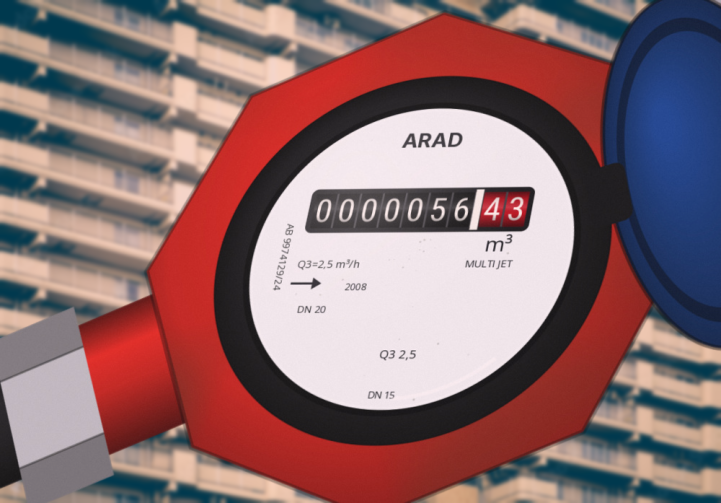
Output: 56.43m³
